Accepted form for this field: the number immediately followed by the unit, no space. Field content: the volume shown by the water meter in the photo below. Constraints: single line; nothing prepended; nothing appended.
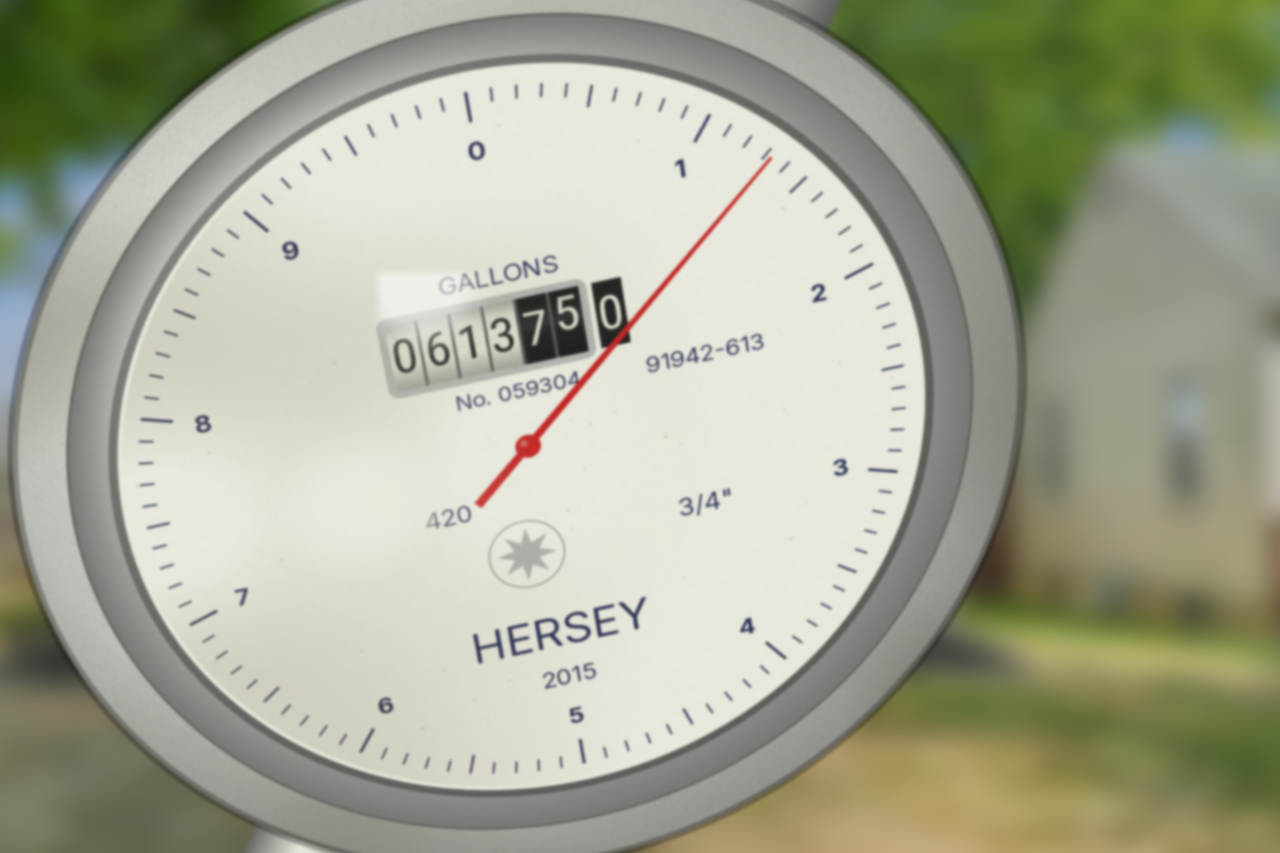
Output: 613751.3gal
